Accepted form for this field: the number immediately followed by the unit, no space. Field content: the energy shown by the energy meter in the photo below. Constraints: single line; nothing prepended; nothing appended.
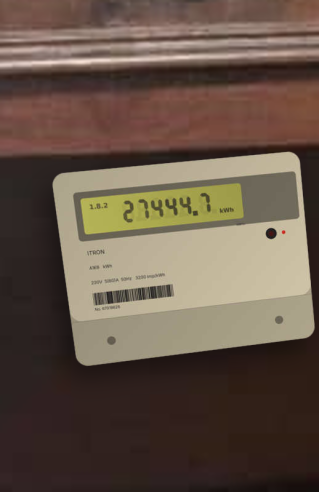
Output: 27444.7kWh
